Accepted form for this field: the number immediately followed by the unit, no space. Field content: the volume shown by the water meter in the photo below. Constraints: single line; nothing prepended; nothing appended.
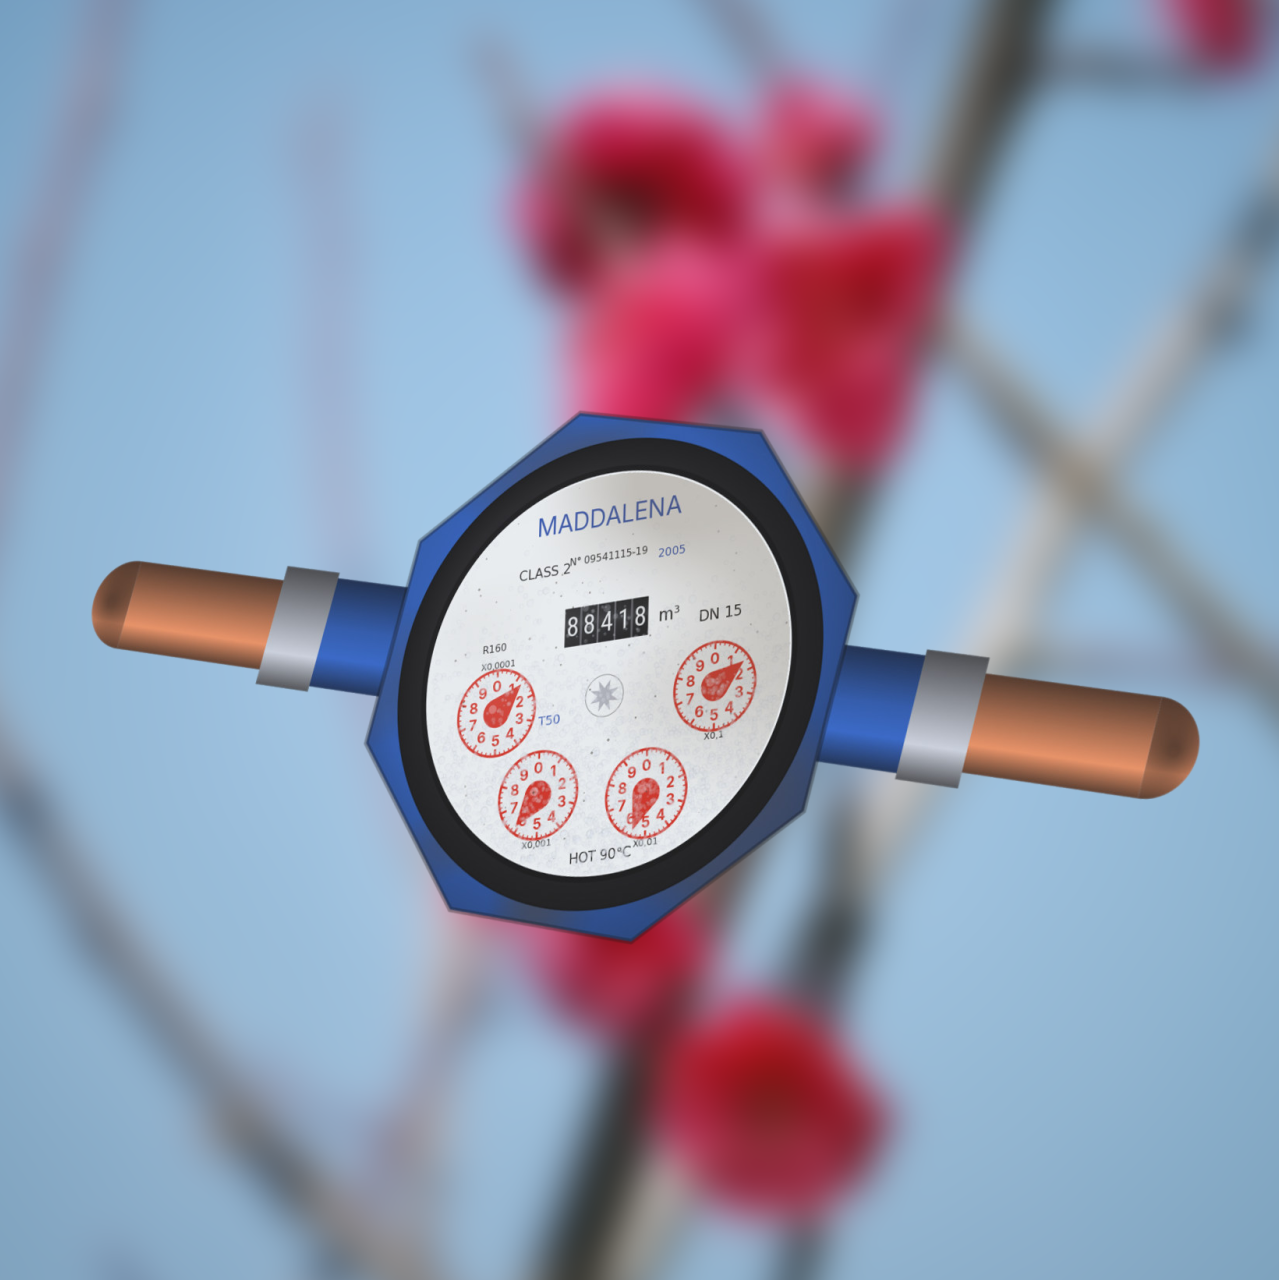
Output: 88418.1561m³
